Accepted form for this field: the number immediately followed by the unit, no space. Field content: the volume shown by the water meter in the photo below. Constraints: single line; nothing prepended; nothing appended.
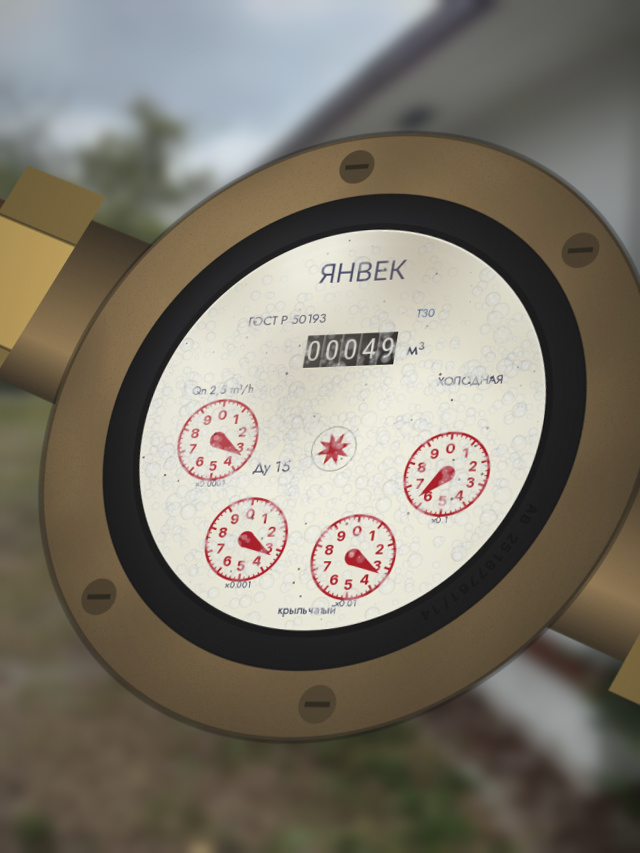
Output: 49.6333m³
